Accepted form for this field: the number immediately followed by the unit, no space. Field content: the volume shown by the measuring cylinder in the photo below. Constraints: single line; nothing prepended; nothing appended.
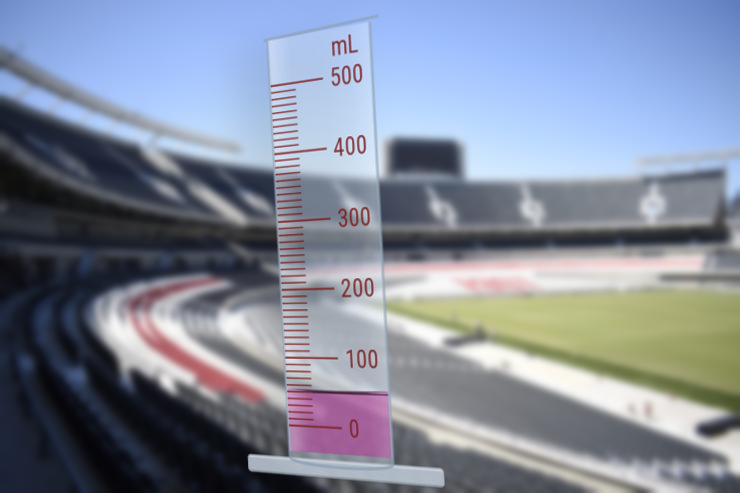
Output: 50mL
